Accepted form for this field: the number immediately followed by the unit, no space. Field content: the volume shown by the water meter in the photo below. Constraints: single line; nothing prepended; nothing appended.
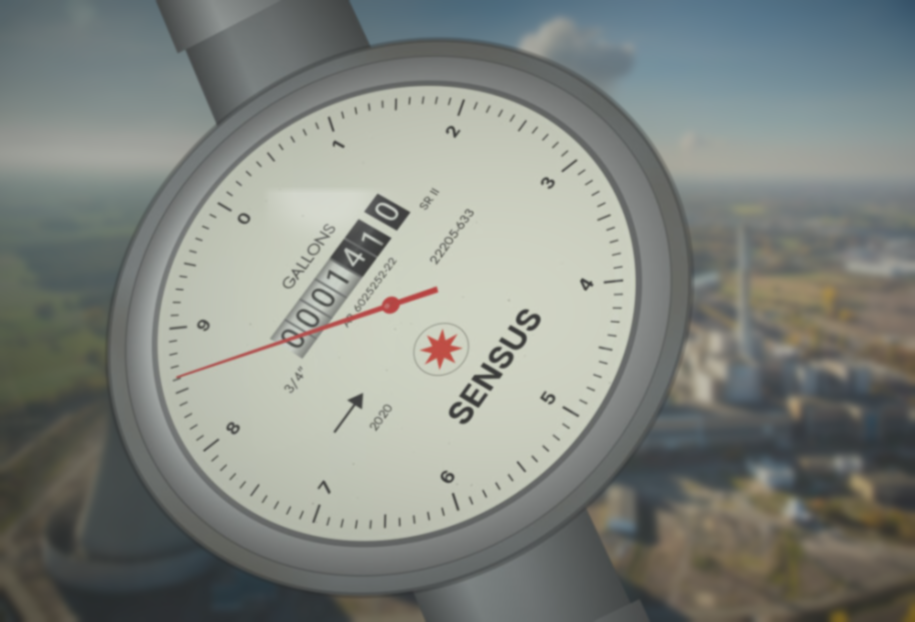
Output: 1408.6gal
